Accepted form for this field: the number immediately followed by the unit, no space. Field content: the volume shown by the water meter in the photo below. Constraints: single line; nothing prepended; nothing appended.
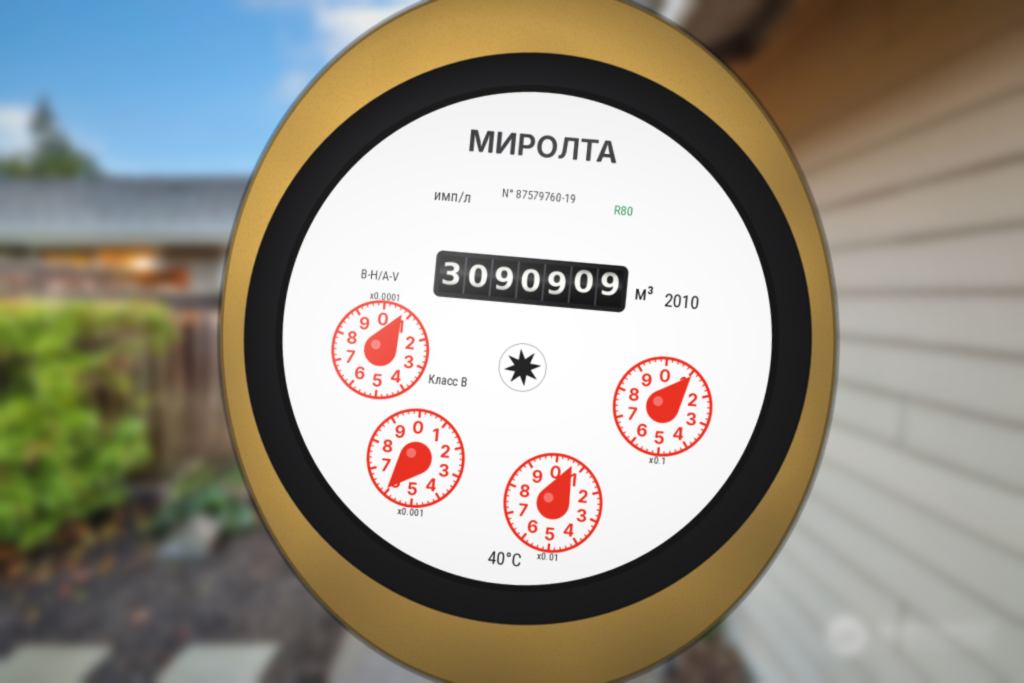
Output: 3090909.1060m³
